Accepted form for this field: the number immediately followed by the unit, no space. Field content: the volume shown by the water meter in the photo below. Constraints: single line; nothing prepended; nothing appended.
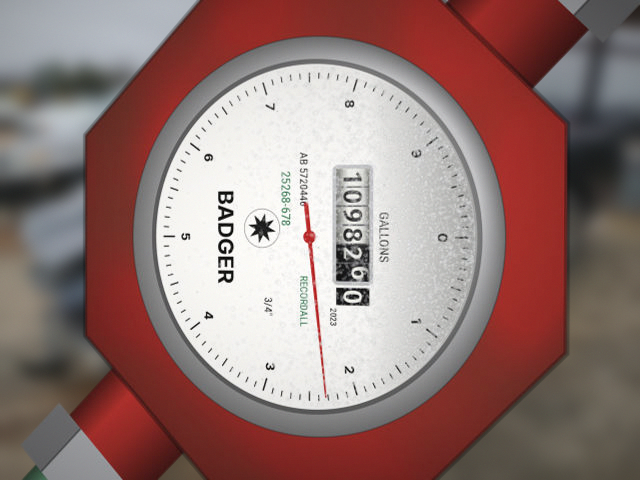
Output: 1098262.3gal
